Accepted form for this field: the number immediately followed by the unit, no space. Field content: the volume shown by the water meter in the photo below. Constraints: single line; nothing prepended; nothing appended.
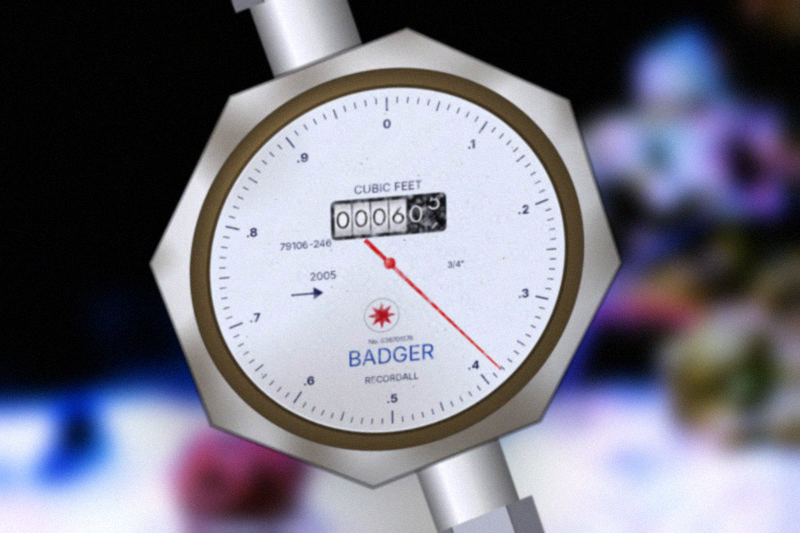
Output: 605.38ft³
